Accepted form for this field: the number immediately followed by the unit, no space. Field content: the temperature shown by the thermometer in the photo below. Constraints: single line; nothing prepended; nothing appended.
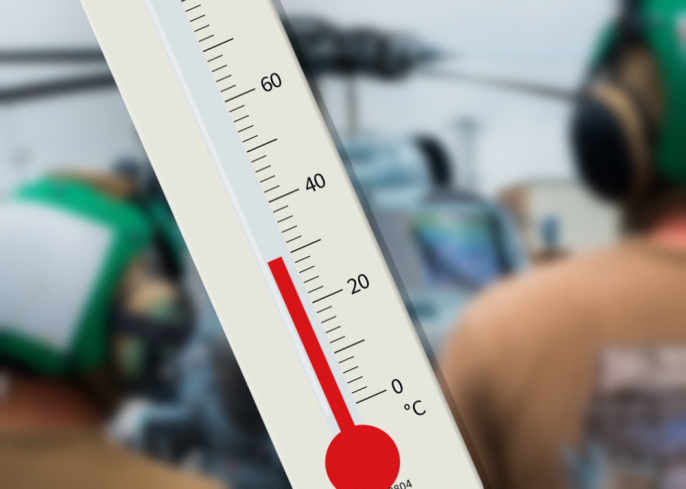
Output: 30°C
